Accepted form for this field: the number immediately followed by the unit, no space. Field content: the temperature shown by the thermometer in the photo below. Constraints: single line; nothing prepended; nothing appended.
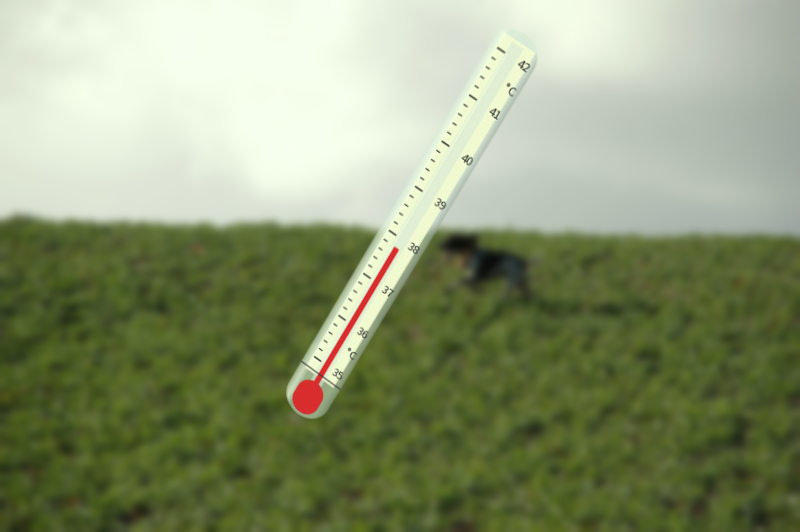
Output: 37.8°C
